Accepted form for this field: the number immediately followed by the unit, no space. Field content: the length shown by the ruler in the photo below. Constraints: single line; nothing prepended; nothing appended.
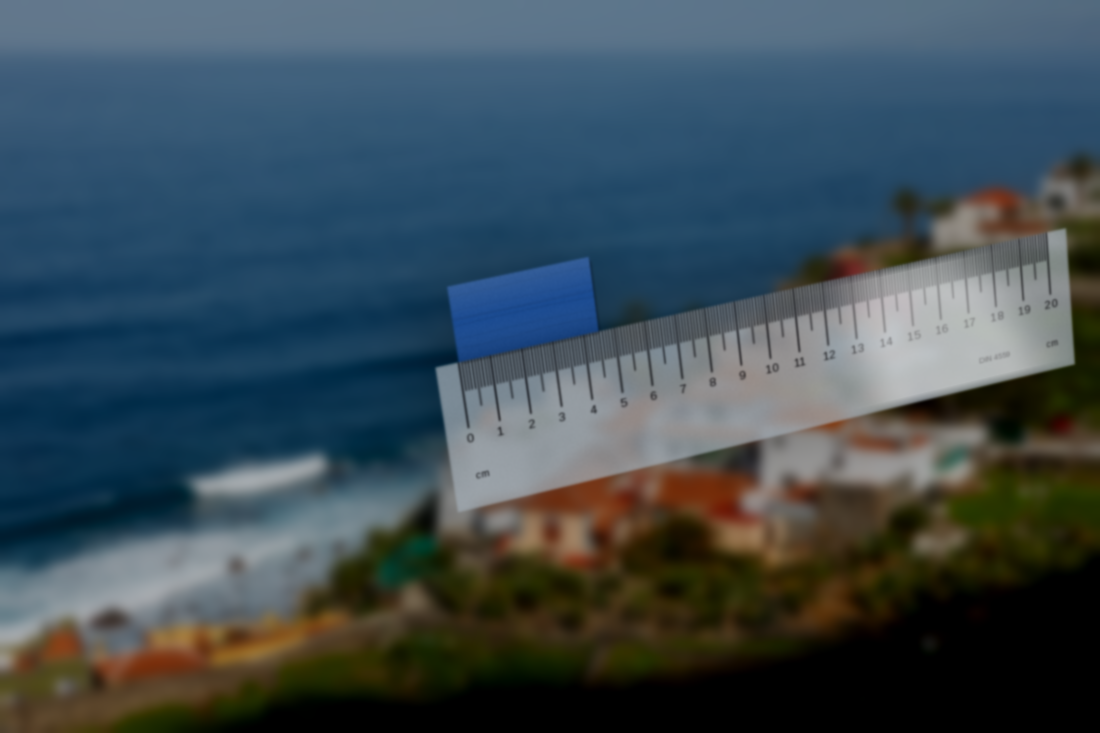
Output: 4.5cm
